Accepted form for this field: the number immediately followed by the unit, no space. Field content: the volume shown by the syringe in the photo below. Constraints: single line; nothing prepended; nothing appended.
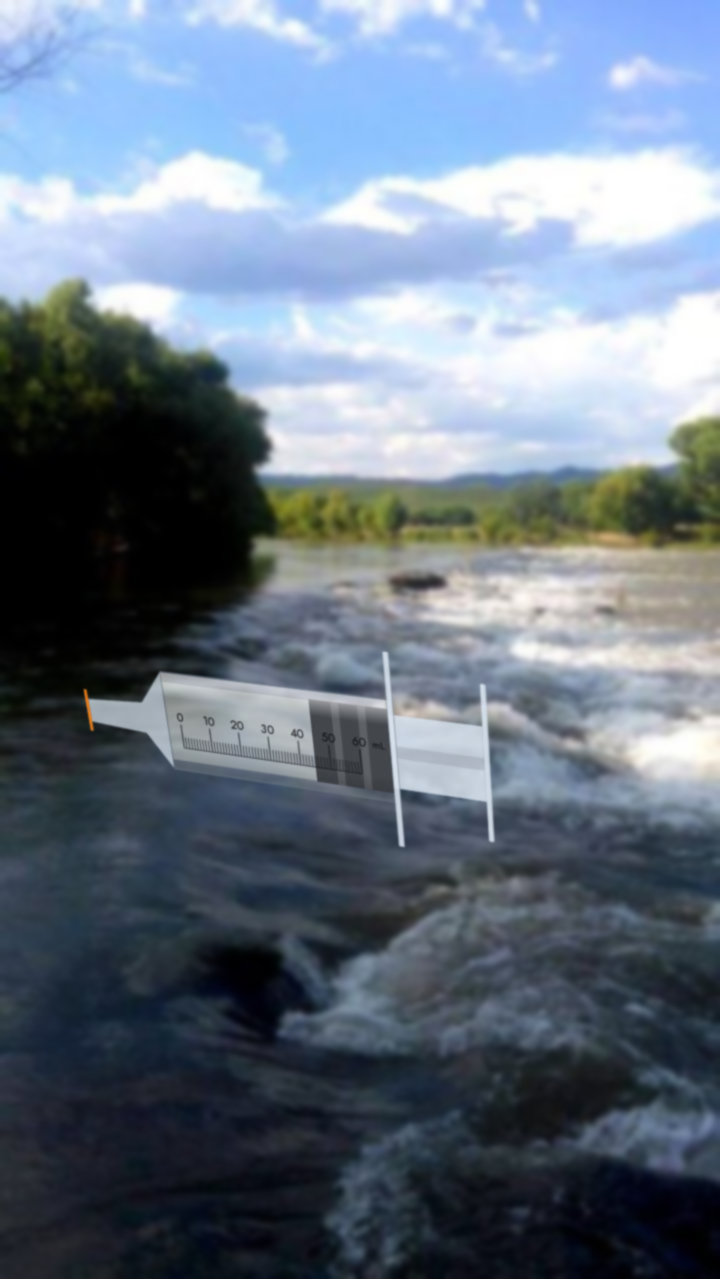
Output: 45mL
